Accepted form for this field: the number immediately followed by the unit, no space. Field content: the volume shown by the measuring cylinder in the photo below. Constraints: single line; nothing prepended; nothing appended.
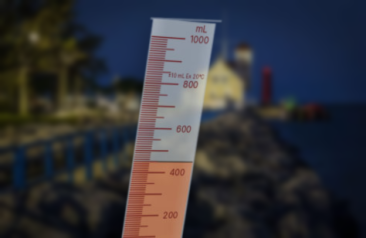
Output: 450mL
